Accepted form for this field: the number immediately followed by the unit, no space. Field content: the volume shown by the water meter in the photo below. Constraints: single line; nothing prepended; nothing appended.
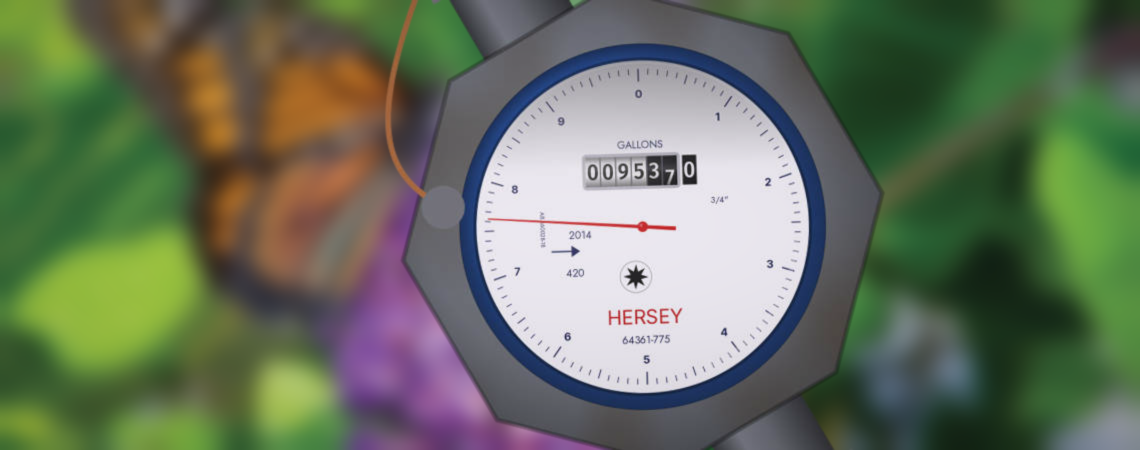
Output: 95367.6gal
